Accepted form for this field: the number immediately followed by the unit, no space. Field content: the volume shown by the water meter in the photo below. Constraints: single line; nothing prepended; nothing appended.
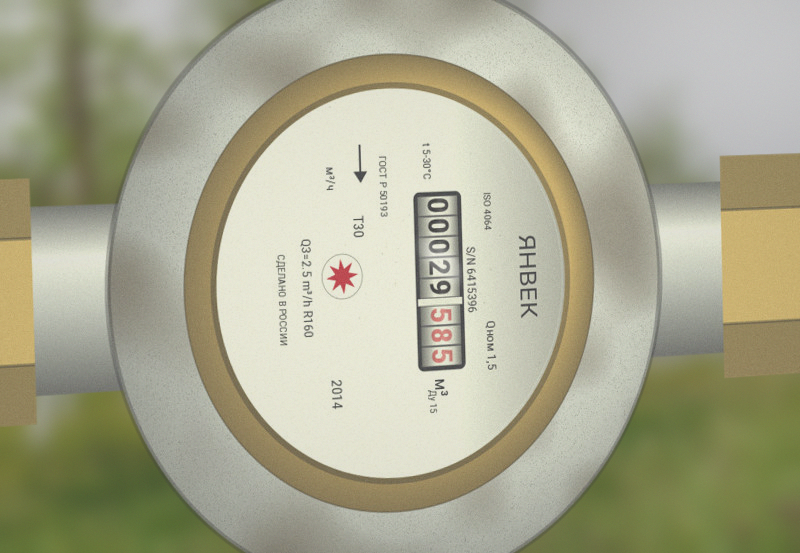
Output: 29.585m³
